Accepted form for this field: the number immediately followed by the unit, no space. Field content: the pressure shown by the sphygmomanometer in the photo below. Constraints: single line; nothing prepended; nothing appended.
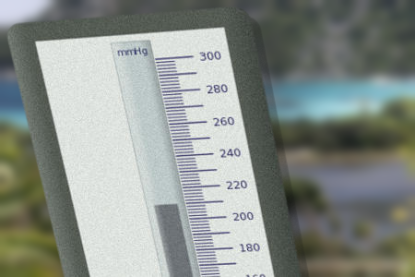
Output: 210mmHg
